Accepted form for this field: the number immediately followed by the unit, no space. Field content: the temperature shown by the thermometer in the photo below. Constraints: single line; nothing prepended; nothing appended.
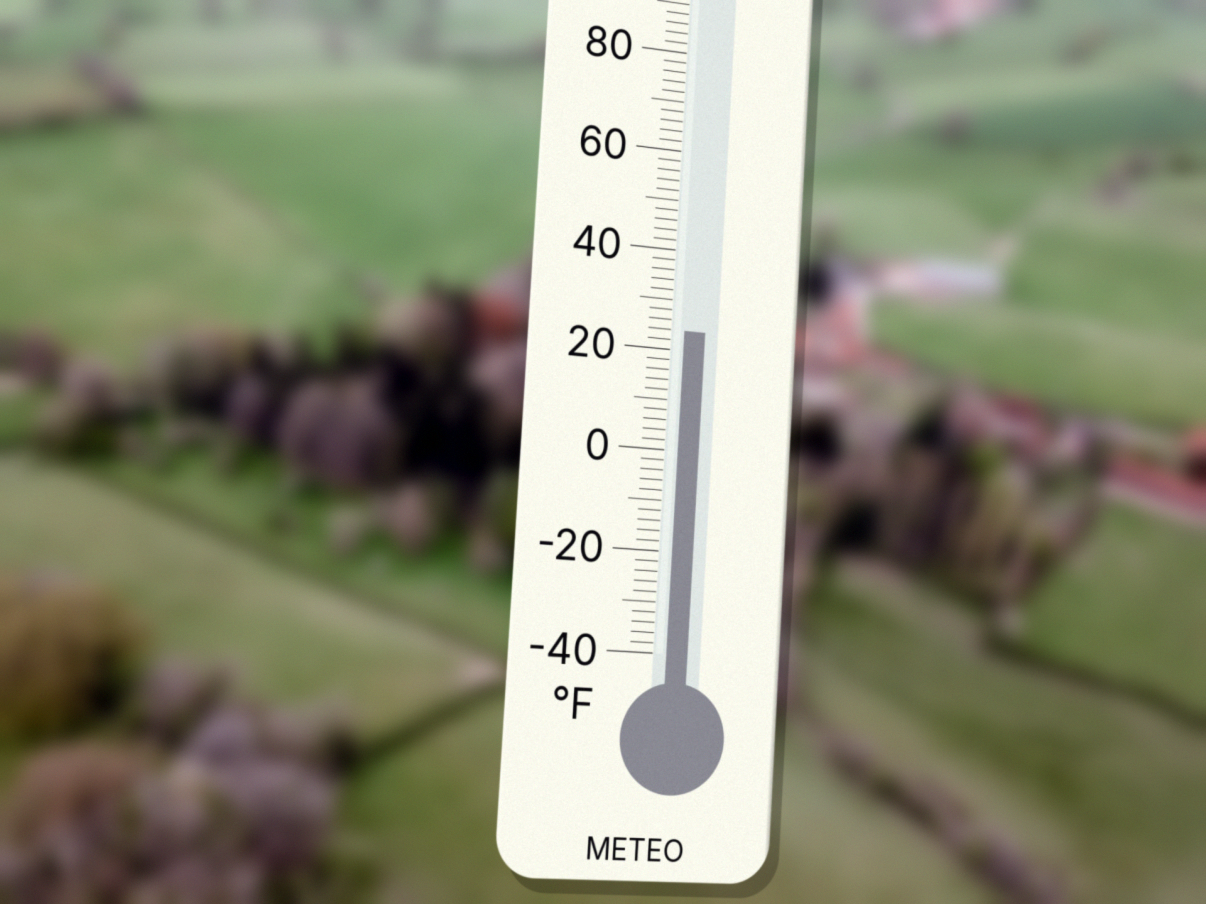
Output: 24°F
